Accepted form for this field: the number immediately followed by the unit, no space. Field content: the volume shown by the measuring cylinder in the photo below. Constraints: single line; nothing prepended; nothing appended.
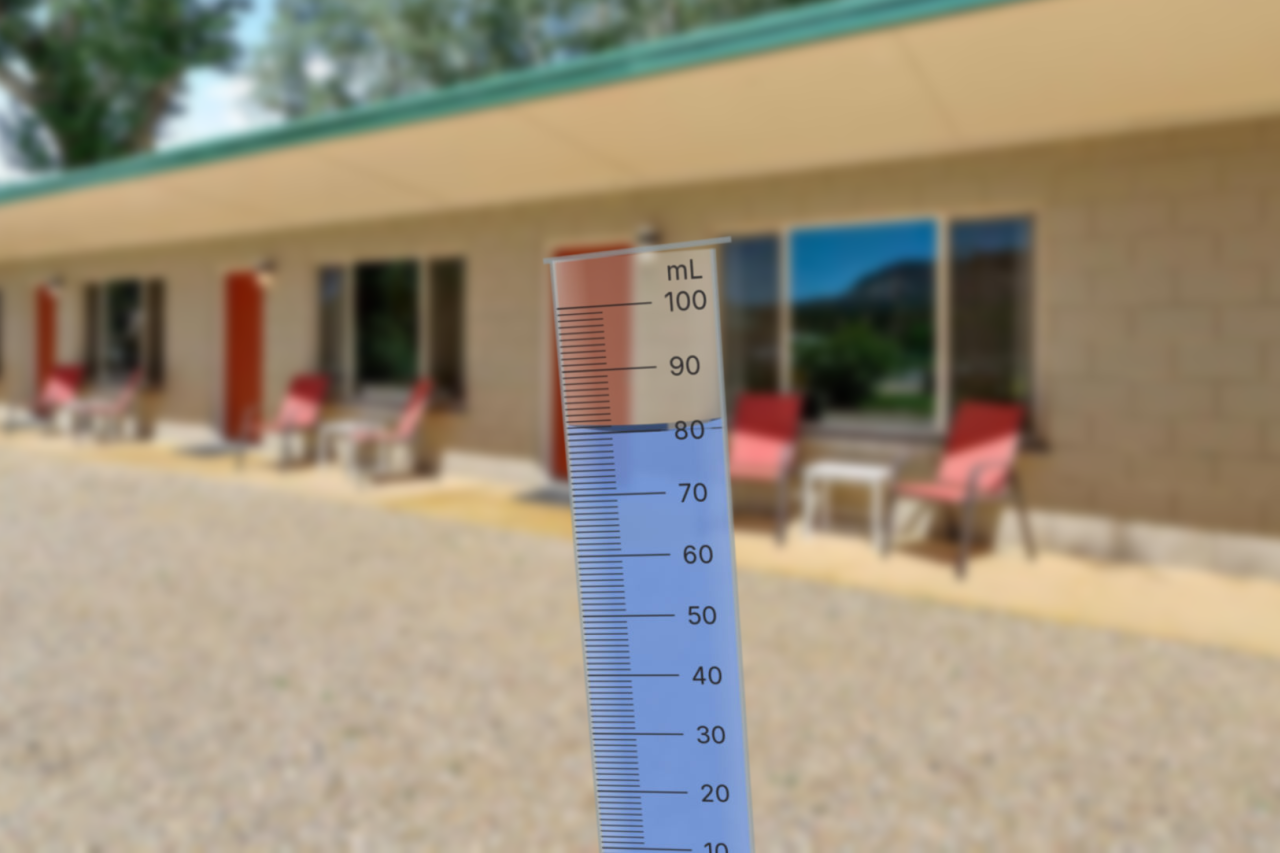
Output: 80mL
